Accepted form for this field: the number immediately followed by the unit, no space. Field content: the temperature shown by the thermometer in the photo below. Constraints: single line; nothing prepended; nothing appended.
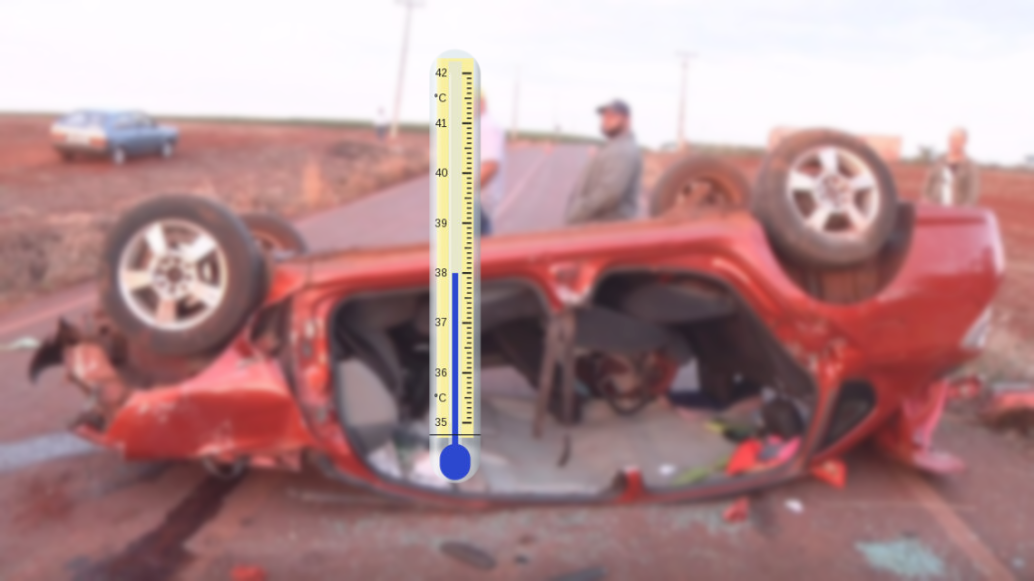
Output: 38°C
